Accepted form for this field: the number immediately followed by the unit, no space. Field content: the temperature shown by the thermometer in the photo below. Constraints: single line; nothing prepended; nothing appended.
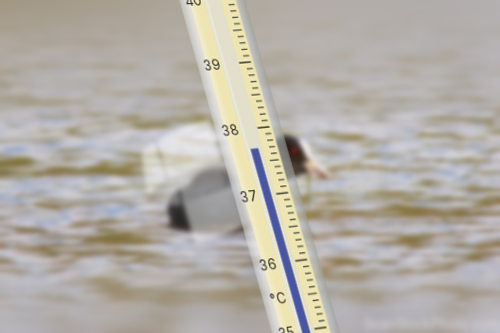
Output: 37.7°C
